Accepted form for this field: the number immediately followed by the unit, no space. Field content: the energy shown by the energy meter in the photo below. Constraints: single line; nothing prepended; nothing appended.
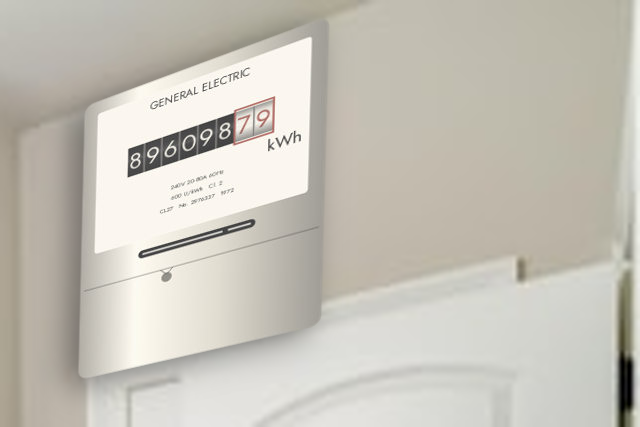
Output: 896098.79kWh
